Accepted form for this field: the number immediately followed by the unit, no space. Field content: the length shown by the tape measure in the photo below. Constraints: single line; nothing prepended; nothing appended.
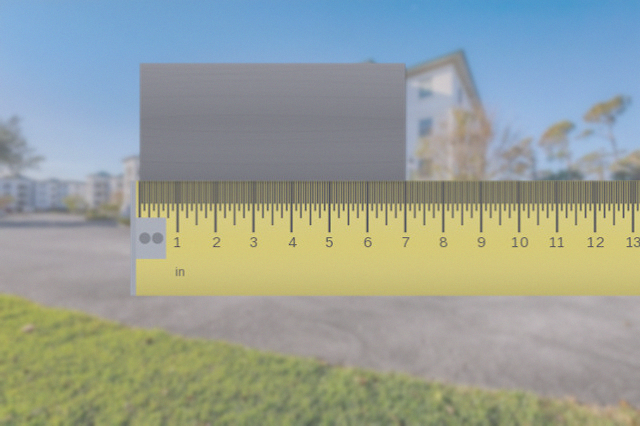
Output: 7in
